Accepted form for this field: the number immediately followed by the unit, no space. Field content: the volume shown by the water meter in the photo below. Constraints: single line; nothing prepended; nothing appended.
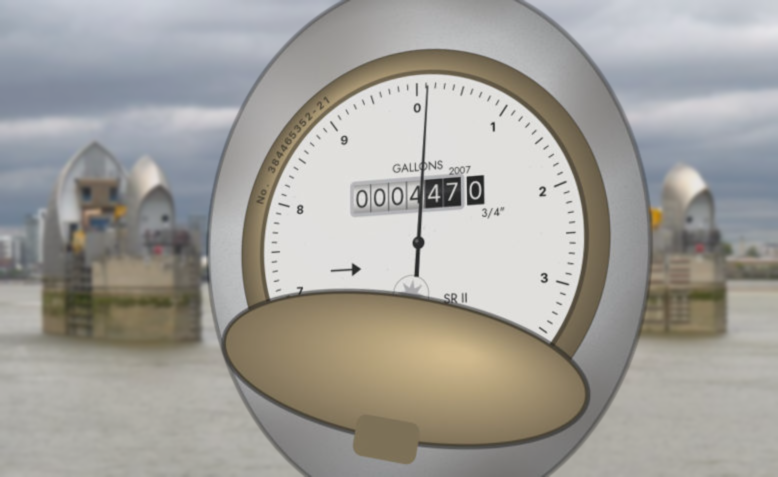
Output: 4470.1gal
